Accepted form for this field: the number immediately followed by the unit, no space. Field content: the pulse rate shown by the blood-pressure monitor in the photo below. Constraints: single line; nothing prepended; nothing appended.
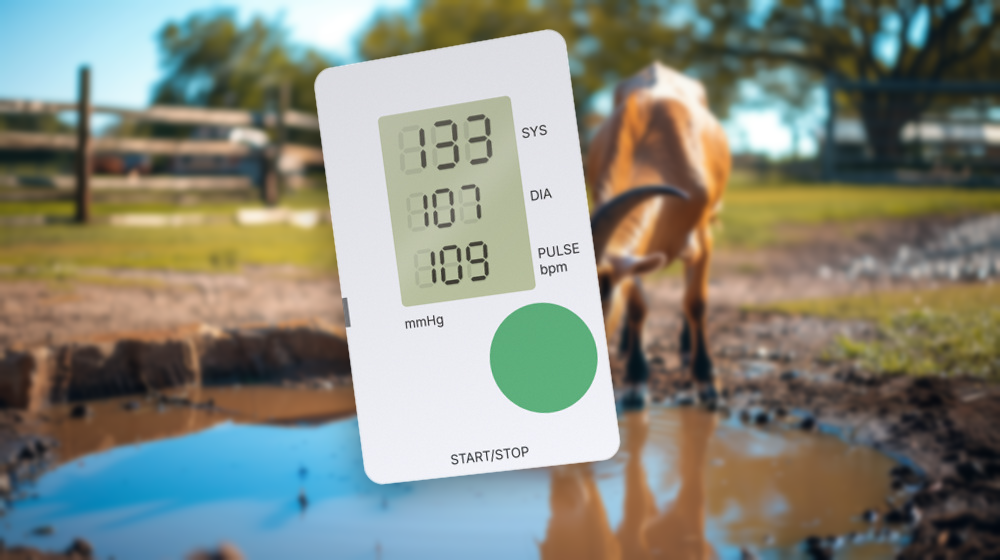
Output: 109bpm
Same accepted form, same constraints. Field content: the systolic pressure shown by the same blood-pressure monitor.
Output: 133mmHg
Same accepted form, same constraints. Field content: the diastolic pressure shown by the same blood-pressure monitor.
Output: 107mmHg
